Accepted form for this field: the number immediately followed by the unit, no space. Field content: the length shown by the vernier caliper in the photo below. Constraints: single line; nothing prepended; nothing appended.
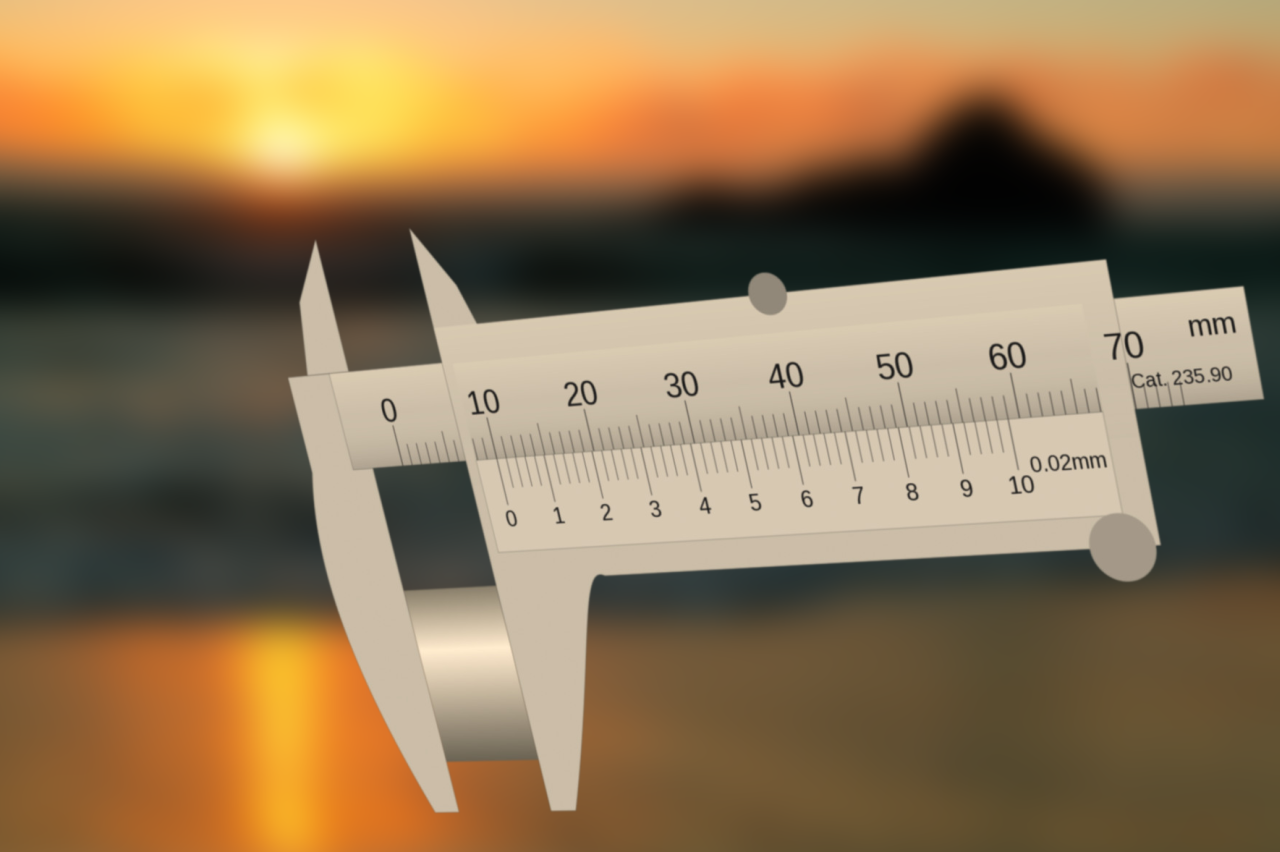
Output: 10.0mm
